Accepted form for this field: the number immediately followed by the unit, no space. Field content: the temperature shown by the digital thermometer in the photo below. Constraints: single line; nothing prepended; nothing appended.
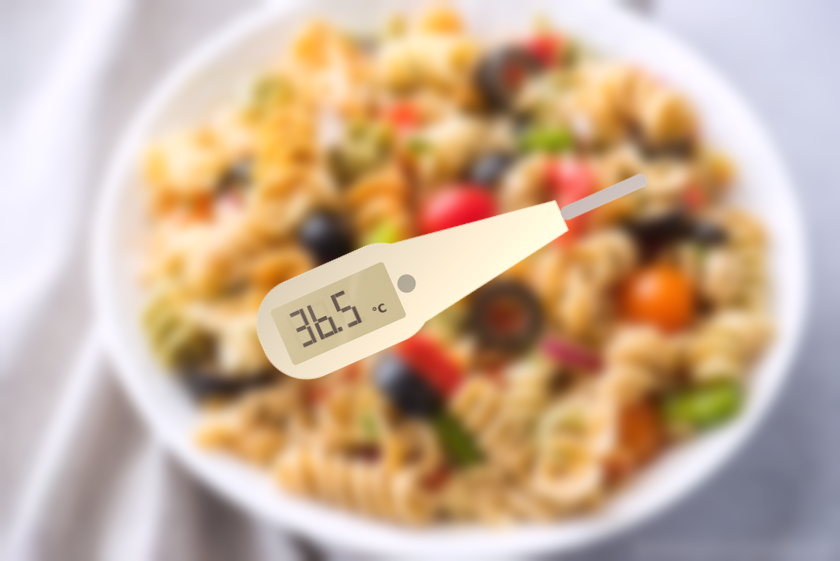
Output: 36.5°C
